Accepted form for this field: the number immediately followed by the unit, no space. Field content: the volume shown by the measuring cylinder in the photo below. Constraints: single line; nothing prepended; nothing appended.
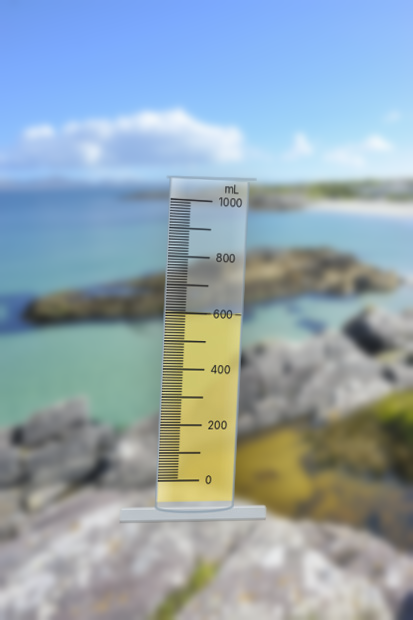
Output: 600mL
